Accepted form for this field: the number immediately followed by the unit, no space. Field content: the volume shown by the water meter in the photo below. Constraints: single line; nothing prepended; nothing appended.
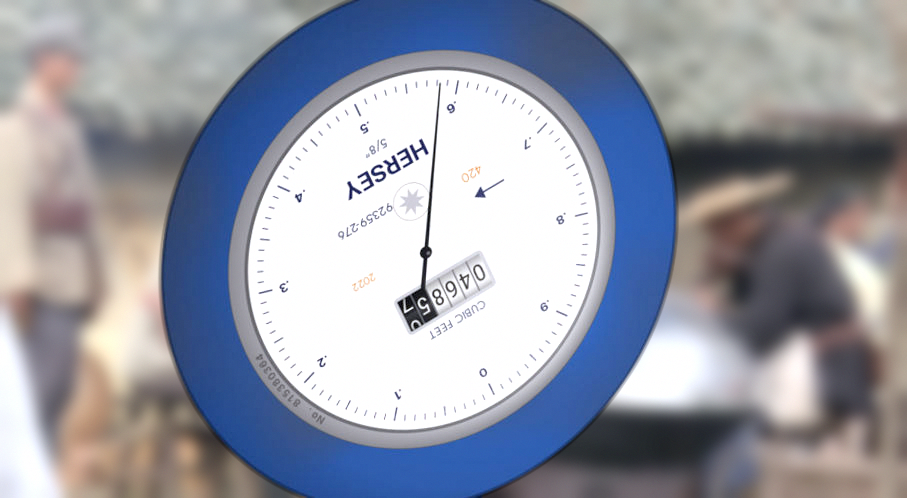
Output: 46856.58ft³
